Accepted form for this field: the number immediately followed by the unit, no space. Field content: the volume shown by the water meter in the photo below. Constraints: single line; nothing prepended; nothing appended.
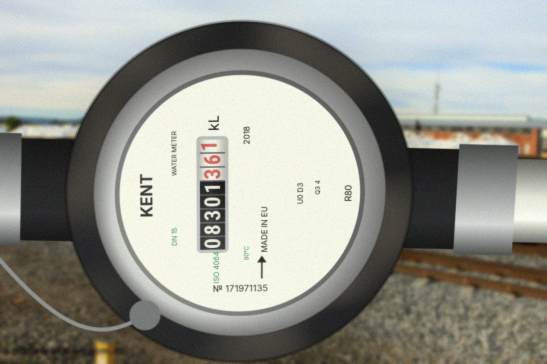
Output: 8301.361kL
